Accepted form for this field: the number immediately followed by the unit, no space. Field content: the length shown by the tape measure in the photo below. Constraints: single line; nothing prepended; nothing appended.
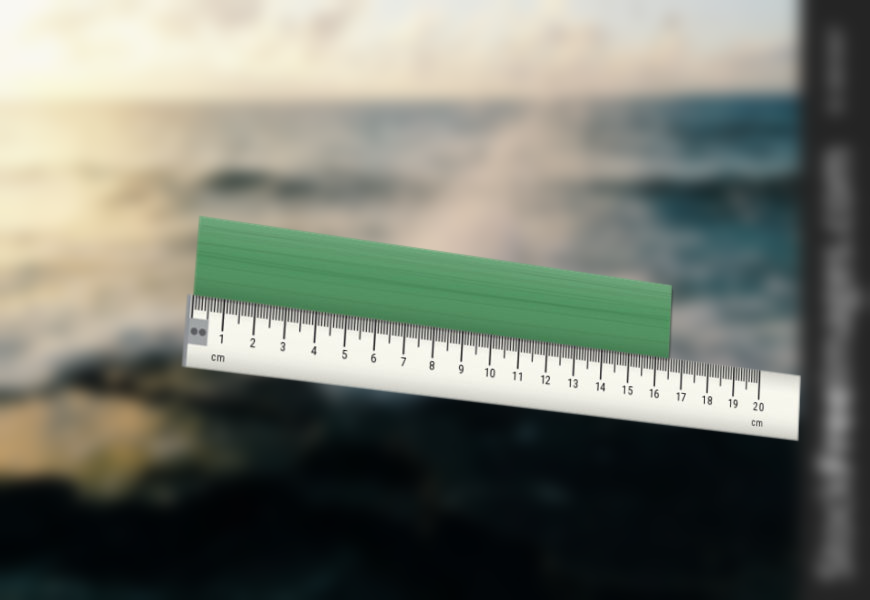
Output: 16.5cm
